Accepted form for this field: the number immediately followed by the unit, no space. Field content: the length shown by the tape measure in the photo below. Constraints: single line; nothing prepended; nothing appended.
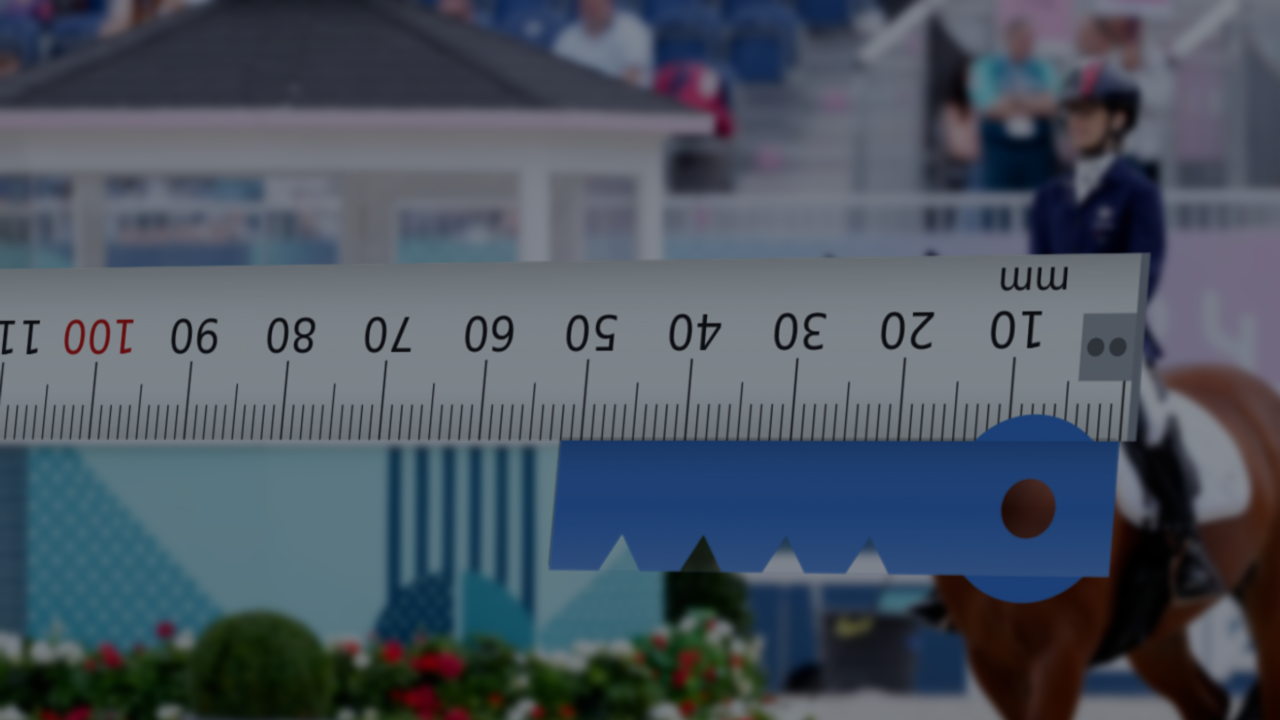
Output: 52mm
